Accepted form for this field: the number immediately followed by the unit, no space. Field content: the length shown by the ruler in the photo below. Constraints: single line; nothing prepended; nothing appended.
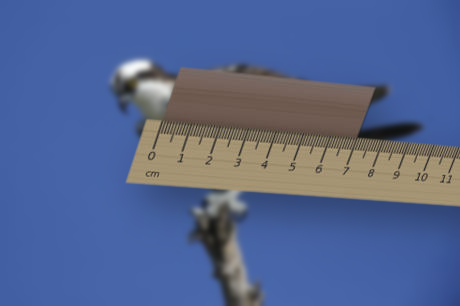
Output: 7cm
